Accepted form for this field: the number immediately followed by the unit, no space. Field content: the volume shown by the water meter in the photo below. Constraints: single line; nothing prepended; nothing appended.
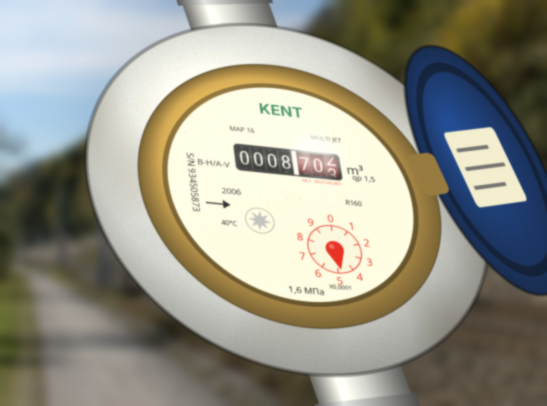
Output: 8.7024m³
